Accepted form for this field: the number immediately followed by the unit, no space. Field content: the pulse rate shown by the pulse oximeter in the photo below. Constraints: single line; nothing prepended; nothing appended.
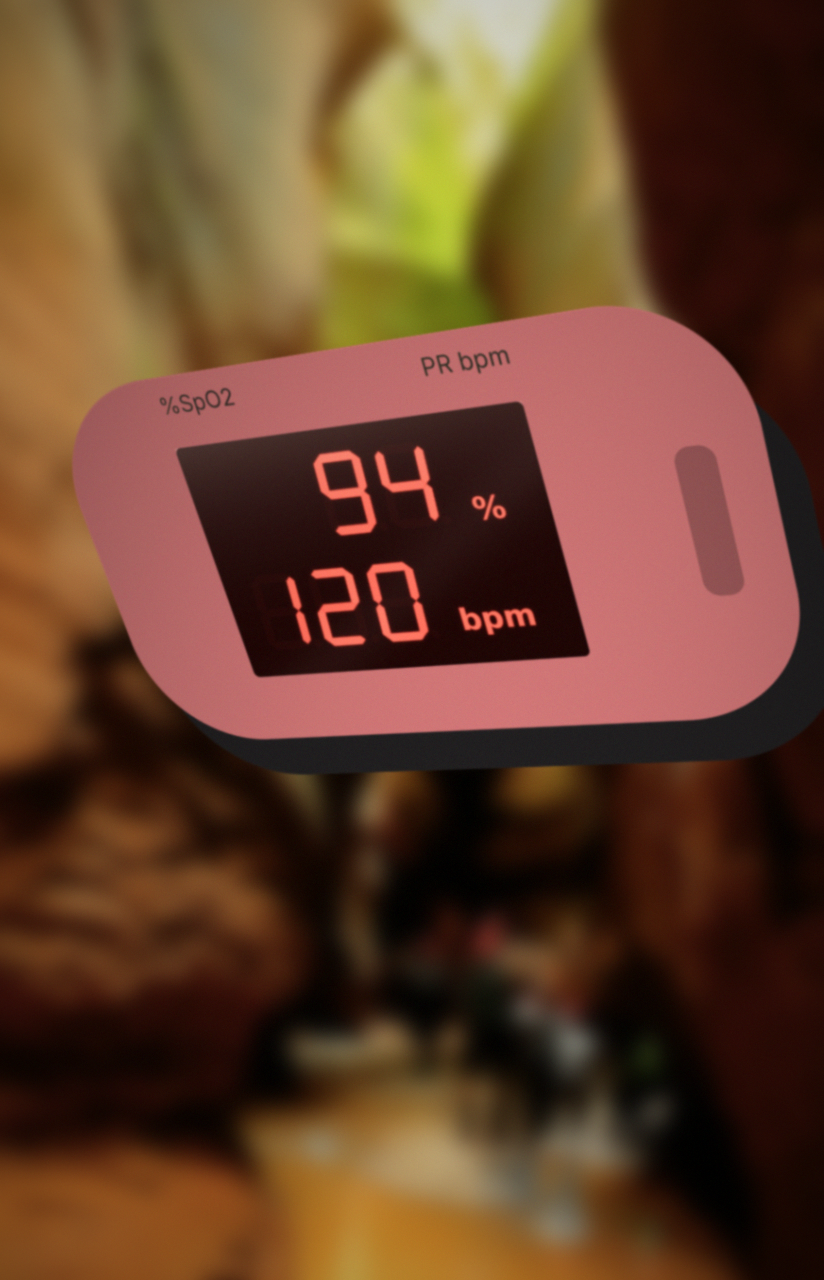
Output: 120bpm
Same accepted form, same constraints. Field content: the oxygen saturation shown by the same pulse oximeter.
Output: 94%
